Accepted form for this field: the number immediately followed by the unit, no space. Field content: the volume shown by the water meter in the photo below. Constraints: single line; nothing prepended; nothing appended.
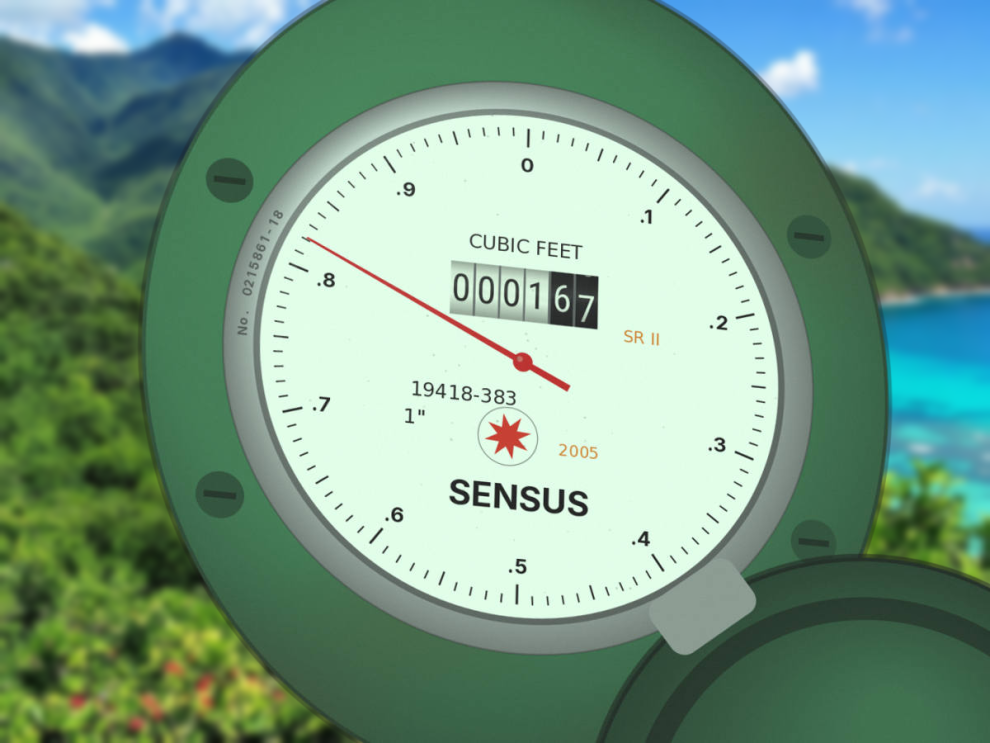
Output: 166.82ft³
